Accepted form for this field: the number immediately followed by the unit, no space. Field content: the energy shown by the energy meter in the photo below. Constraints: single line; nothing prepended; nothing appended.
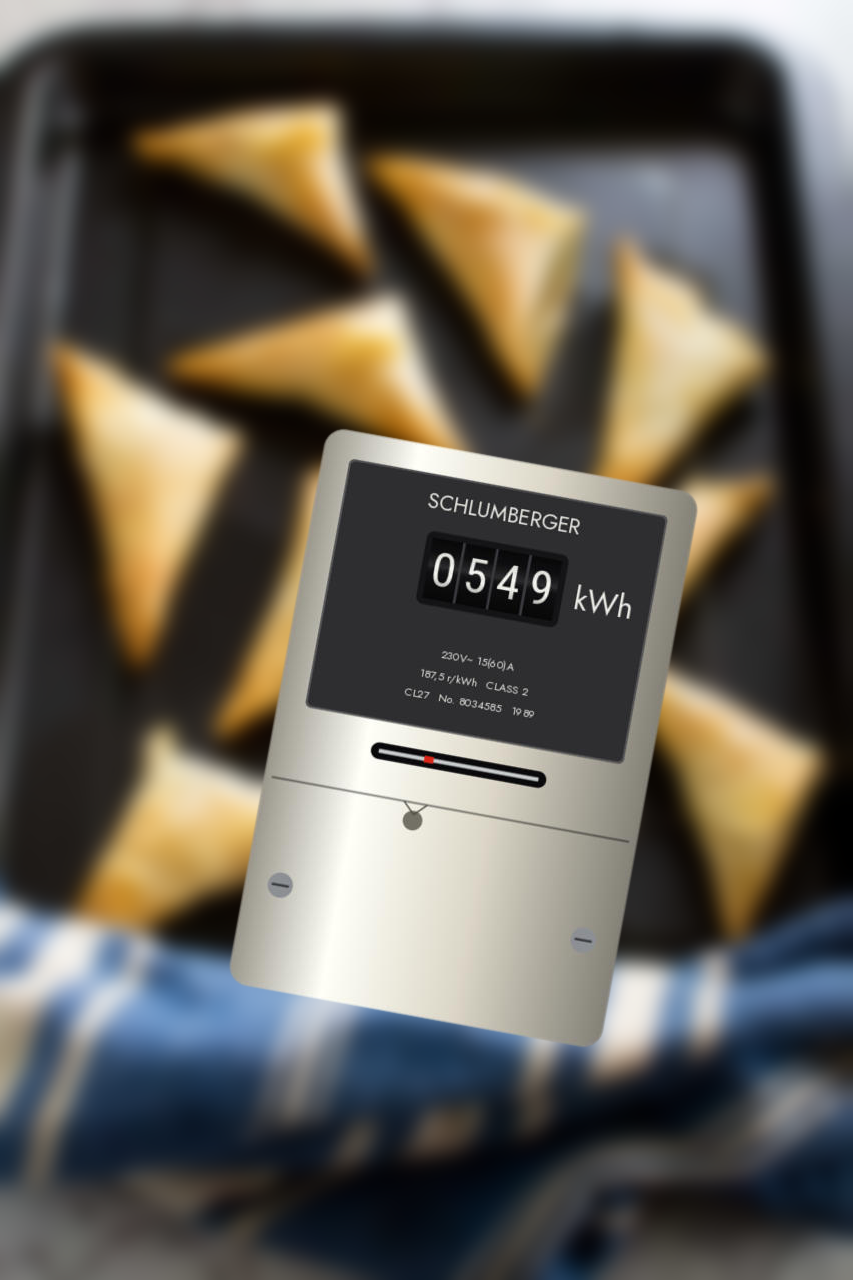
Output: 549kWh
